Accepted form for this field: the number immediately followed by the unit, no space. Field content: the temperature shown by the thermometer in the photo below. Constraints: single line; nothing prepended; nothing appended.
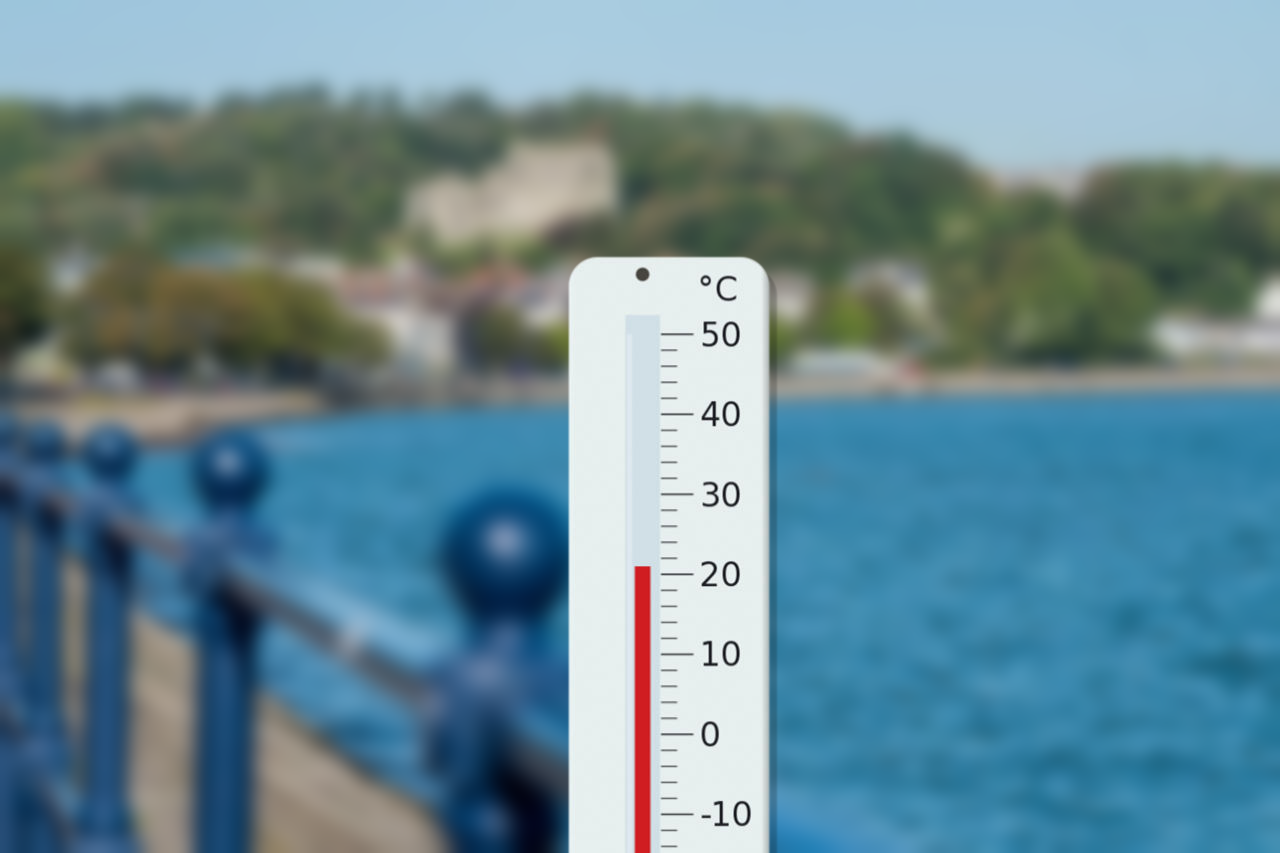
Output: 21°C
